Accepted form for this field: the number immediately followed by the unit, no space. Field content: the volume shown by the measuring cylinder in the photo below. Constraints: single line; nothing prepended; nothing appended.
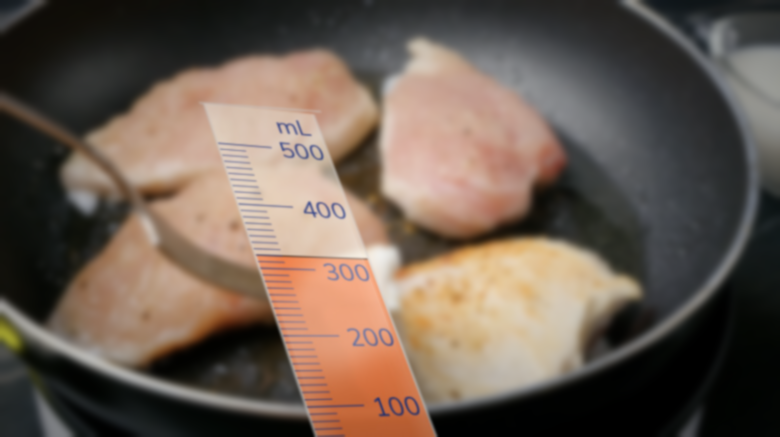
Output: 320mL
